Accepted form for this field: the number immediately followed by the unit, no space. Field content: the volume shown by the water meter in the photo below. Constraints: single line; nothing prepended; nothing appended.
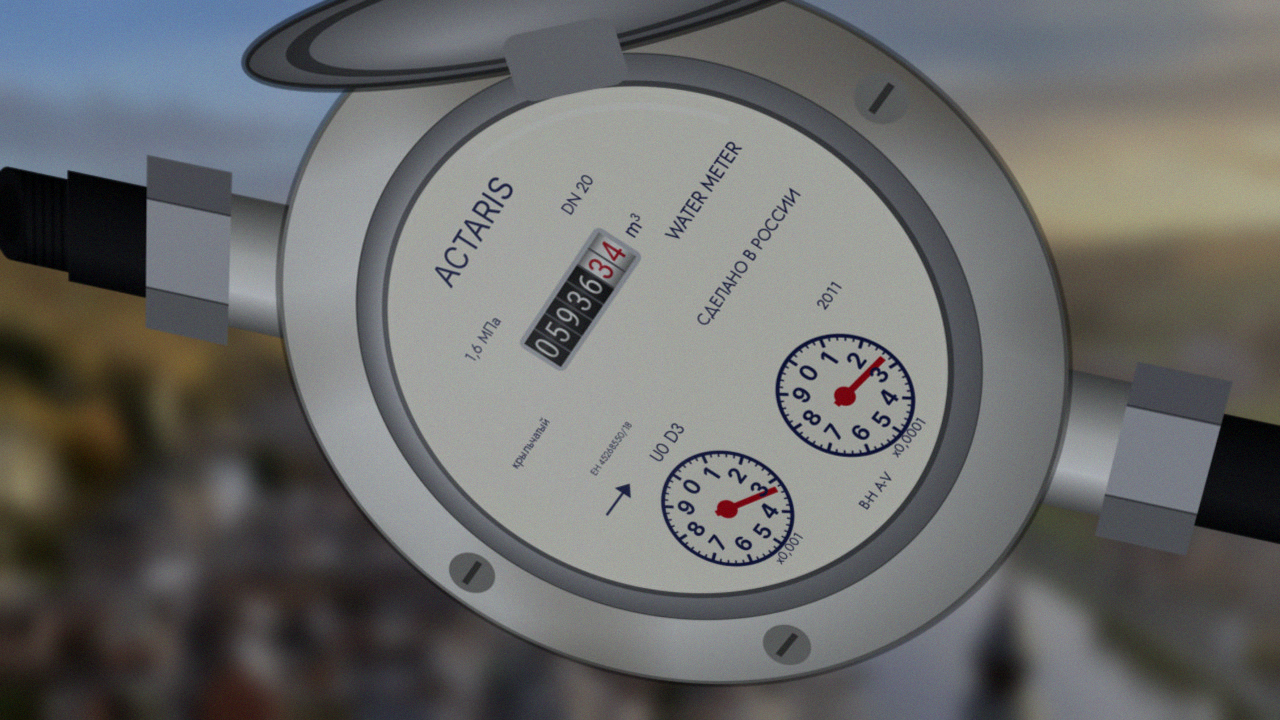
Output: 5936.3432m³
